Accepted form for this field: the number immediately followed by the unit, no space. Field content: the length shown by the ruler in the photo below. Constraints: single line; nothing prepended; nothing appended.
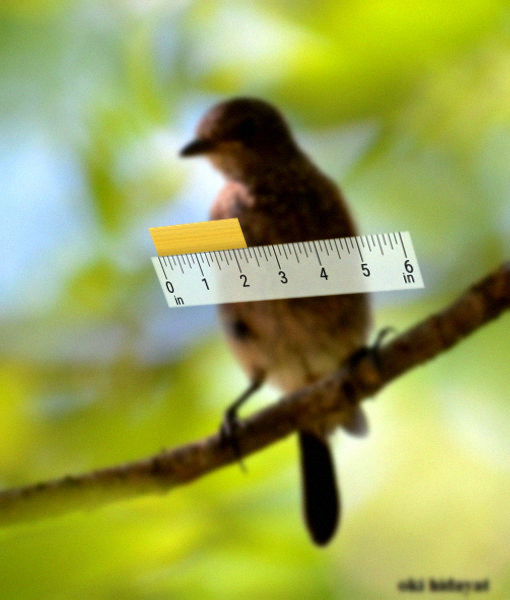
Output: 2.375in
